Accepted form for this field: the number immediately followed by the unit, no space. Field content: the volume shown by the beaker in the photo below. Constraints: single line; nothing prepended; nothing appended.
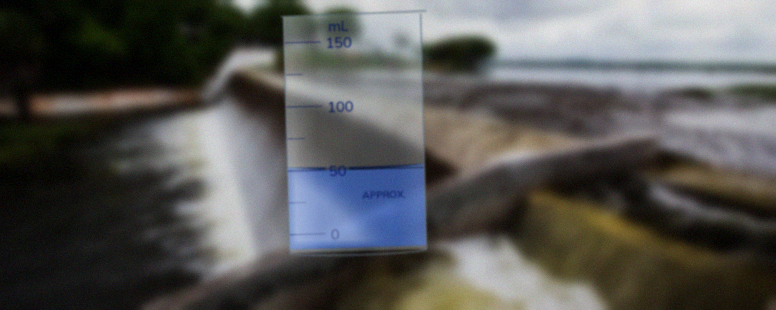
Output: 50mL
